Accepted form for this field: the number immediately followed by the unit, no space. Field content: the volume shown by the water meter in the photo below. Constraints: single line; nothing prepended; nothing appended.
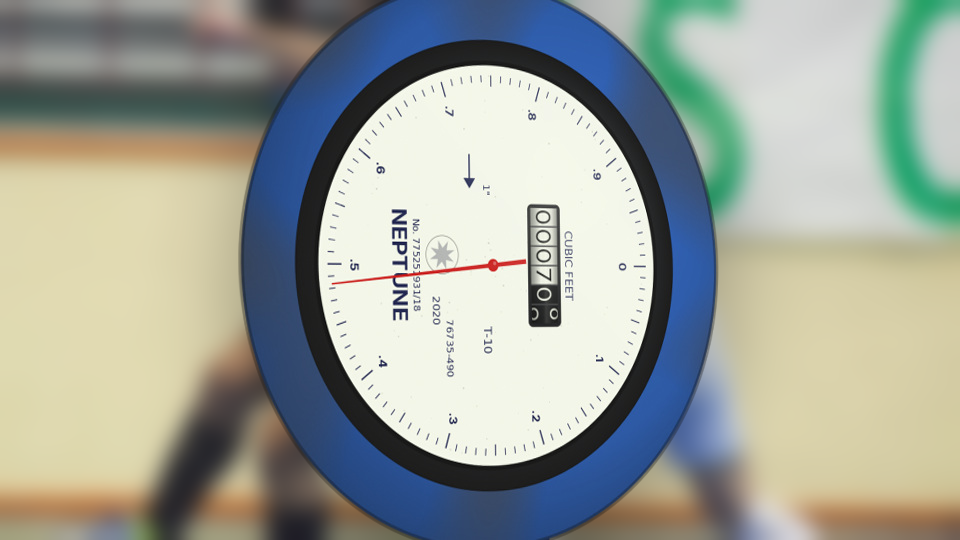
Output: 708.48ft³
